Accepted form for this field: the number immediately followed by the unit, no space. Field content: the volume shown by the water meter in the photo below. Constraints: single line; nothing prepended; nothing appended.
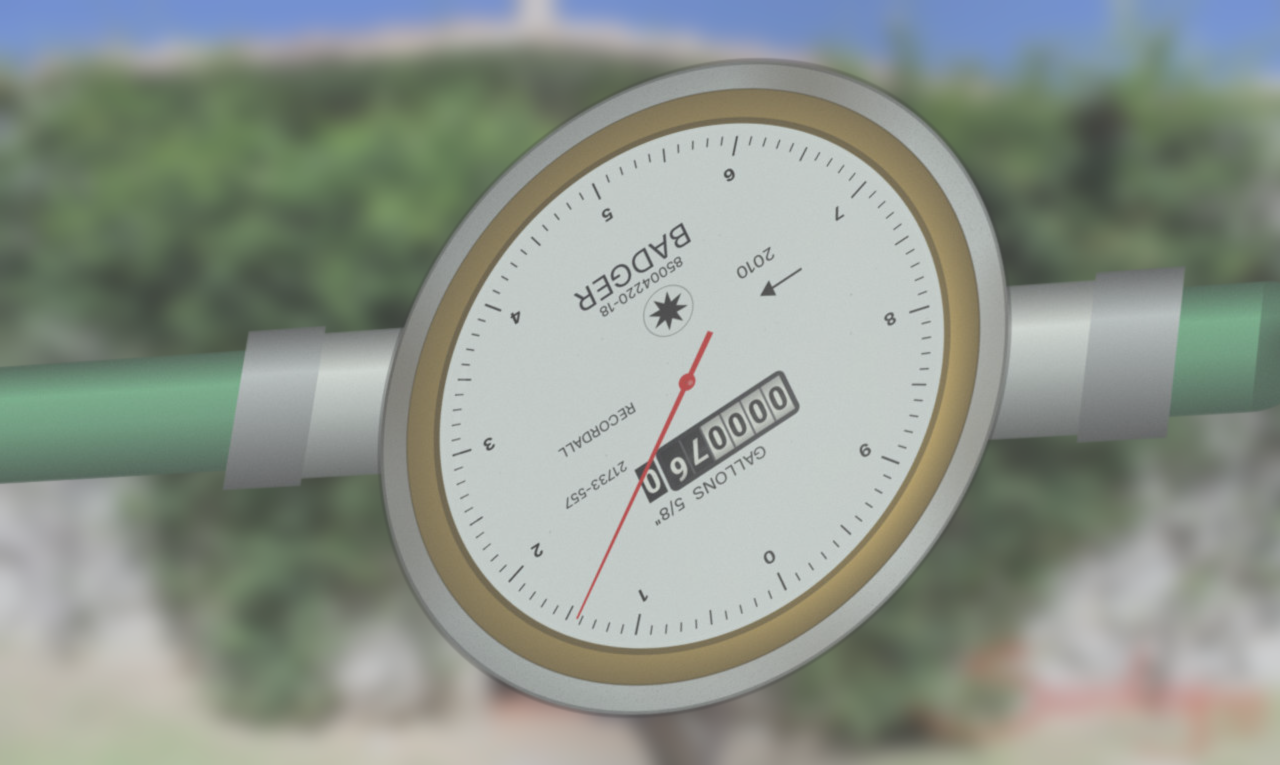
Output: 761.4gal
